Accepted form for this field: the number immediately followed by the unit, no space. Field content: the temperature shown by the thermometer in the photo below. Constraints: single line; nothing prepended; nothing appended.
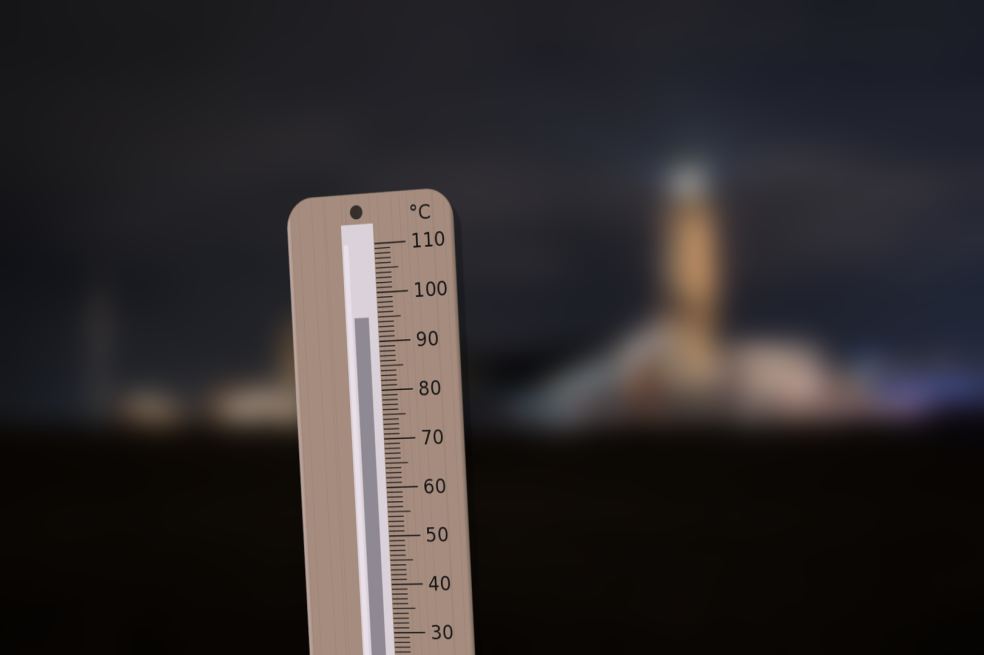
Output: 95°C
